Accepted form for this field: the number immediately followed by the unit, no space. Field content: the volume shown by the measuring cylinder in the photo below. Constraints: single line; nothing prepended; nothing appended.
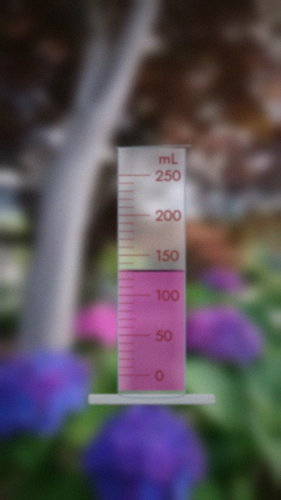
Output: 130mL
